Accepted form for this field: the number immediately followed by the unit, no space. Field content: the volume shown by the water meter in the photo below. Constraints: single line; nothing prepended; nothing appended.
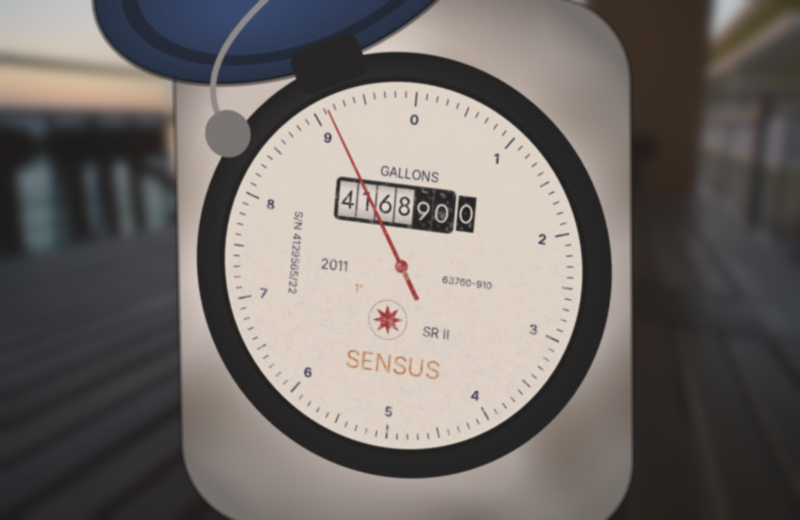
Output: 4168899.1gal
